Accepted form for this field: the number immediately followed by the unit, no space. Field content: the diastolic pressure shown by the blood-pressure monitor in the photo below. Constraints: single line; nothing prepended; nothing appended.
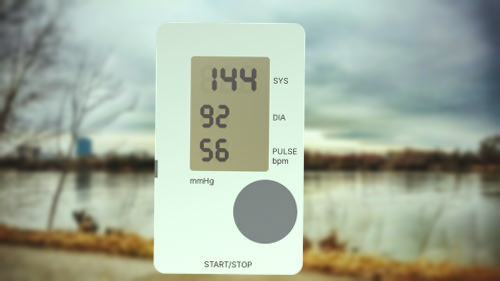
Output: 92mmHg
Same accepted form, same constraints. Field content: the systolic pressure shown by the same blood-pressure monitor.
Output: 144mmHg
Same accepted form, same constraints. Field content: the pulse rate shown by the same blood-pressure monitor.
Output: 56bpm
